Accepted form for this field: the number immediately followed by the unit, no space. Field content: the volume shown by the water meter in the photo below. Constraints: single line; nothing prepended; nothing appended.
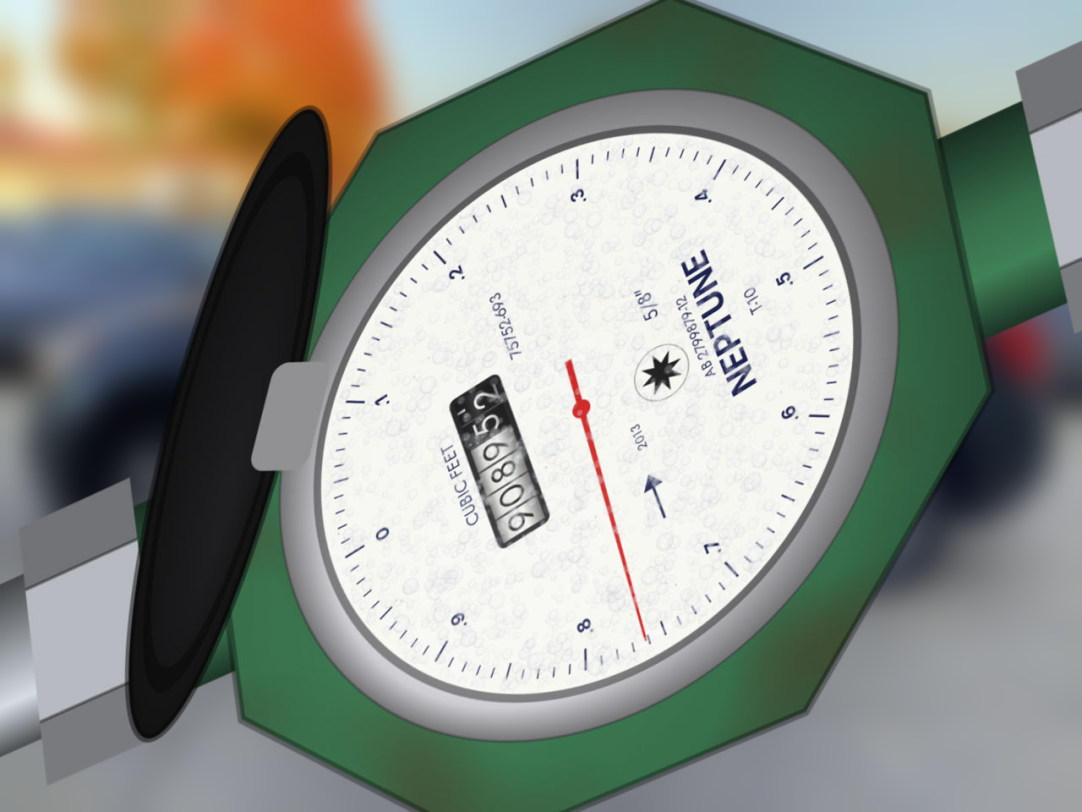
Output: 908951.76ft³
